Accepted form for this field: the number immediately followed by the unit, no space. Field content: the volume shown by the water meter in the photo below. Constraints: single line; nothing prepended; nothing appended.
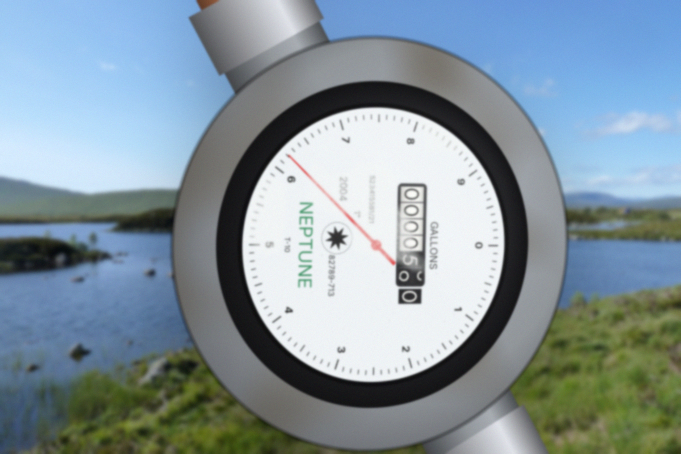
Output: 586.2gal
